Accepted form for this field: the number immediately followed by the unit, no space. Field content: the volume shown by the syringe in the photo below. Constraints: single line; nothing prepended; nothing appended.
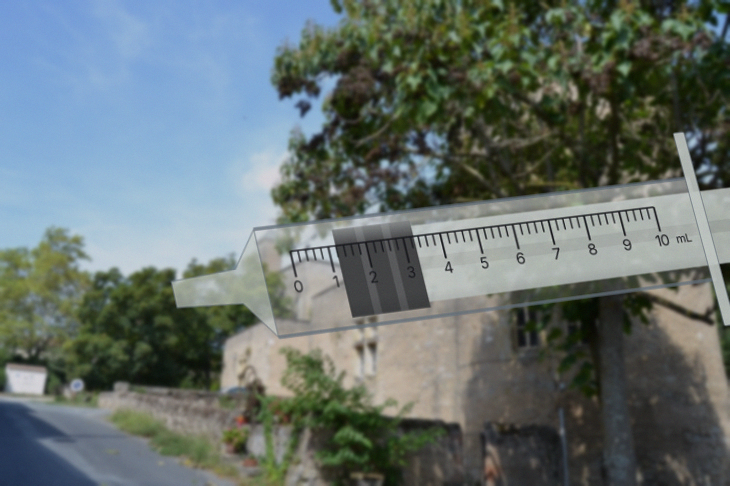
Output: 1.2mL
